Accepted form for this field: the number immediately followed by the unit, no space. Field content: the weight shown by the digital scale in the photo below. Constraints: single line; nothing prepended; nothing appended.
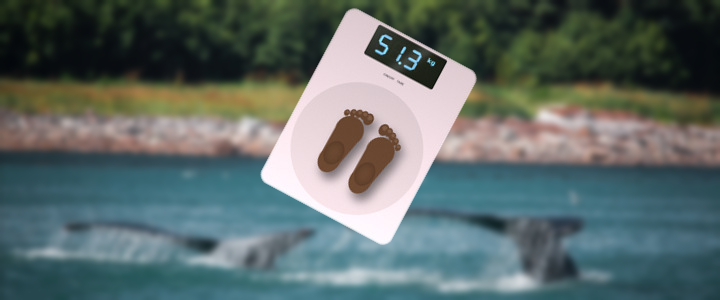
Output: 51.3kg
